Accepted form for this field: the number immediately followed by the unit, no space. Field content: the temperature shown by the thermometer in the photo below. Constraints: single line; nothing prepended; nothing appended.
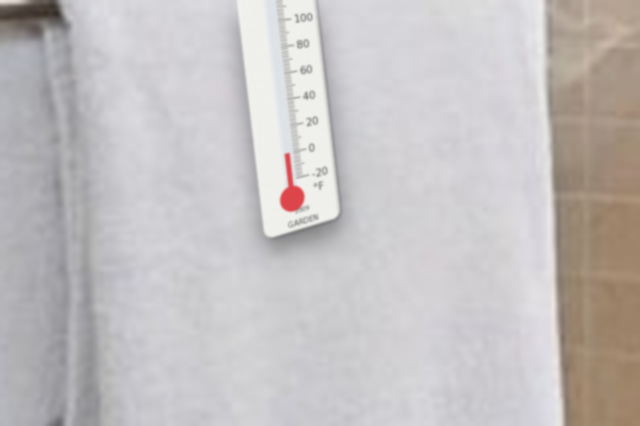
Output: 0°F
